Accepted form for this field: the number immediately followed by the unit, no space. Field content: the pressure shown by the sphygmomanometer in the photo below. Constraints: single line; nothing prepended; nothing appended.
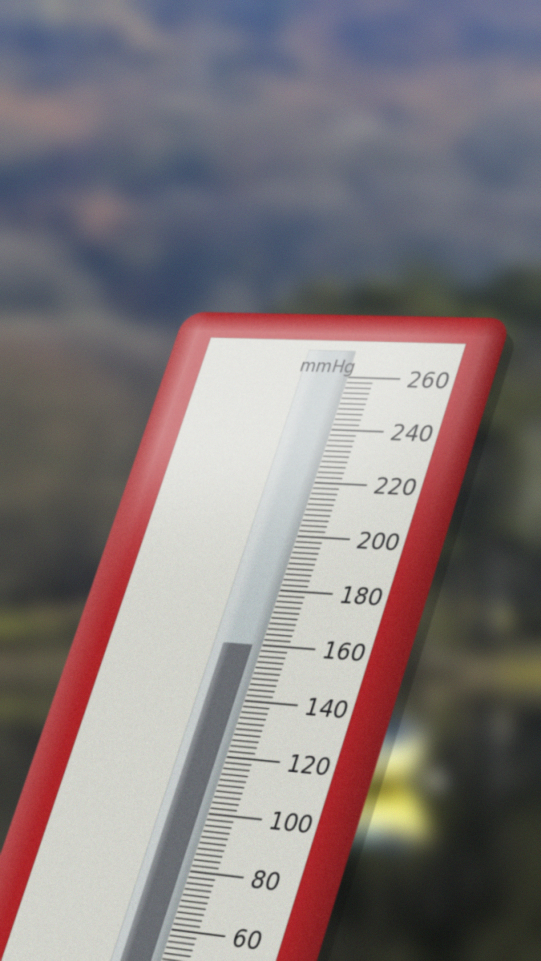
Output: 160mmHg
